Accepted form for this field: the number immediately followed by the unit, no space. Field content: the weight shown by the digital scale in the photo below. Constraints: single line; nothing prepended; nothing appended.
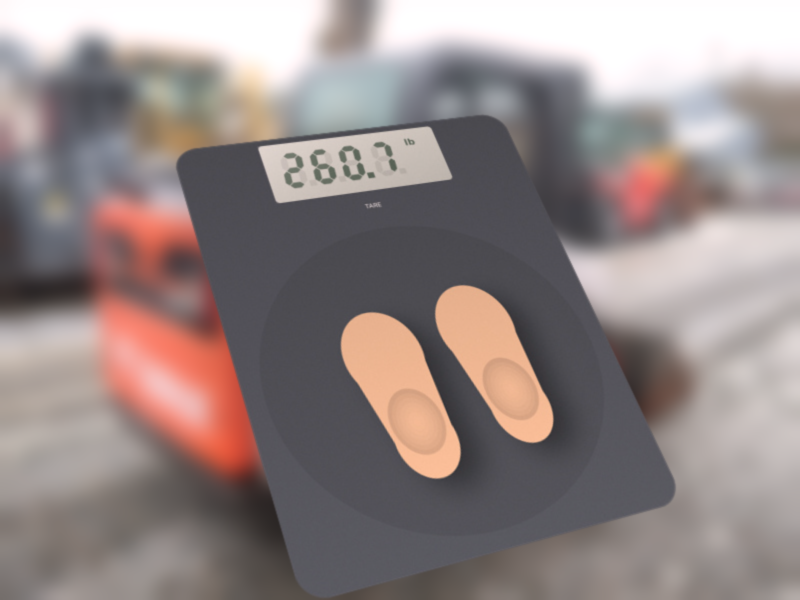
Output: 260.7lb
